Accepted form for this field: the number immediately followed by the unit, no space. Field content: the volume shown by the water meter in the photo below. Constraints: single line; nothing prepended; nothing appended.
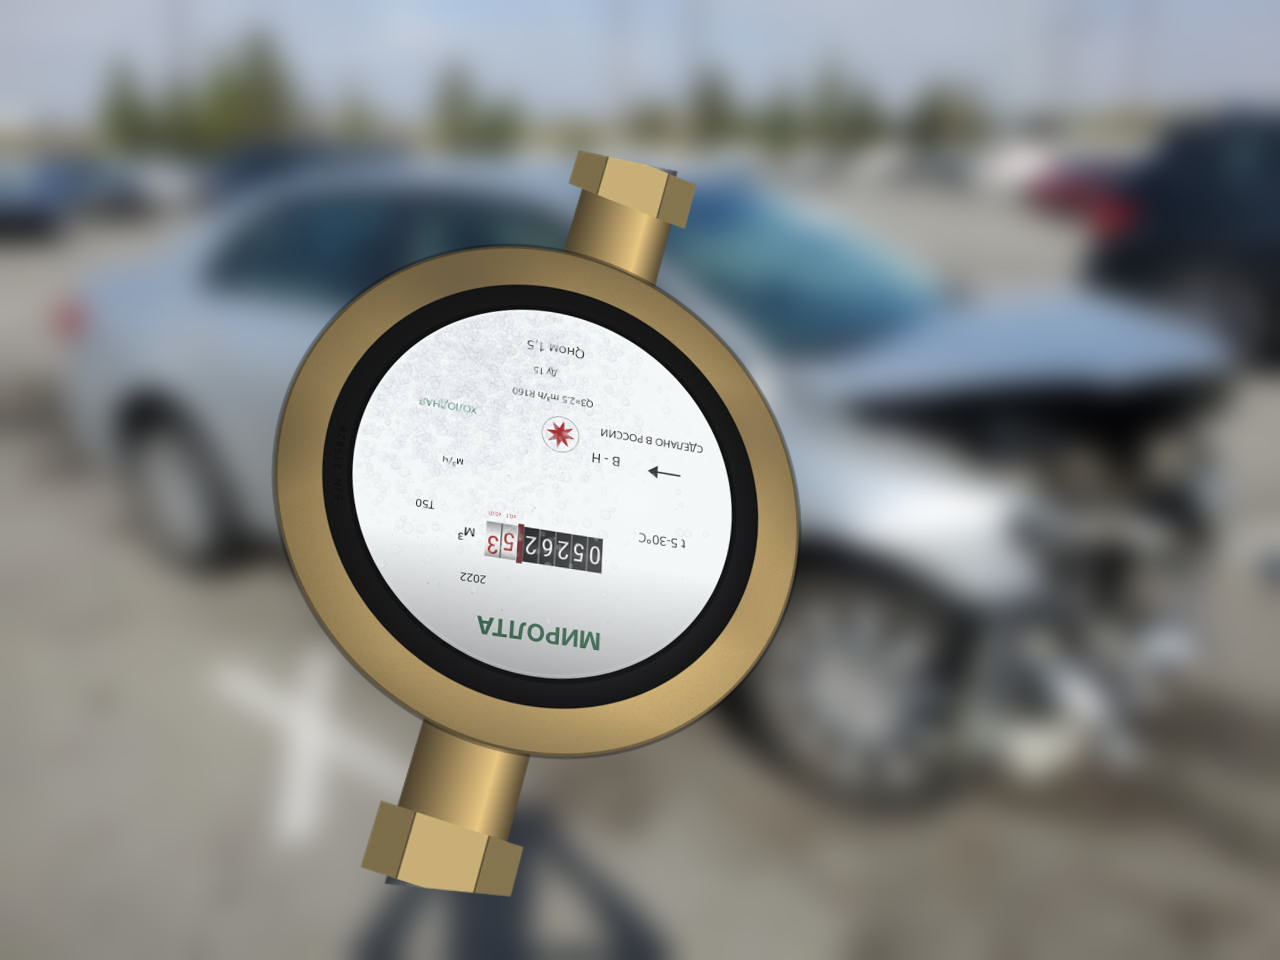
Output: 5262.53m³
